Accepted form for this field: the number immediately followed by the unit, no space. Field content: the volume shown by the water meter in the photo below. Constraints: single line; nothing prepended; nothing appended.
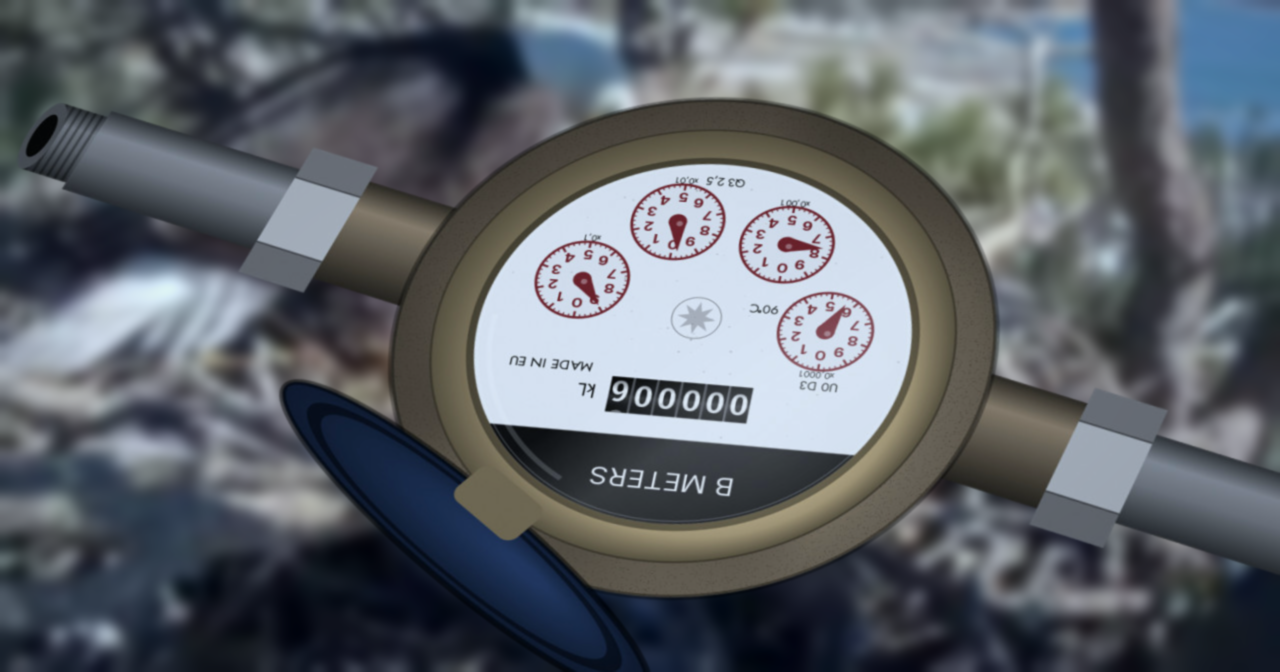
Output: 5.8975kL
